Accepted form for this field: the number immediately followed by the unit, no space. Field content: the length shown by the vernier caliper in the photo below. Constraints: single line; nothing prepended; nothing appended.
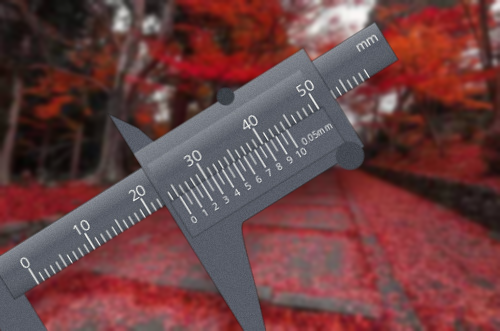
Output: 25.2mm
